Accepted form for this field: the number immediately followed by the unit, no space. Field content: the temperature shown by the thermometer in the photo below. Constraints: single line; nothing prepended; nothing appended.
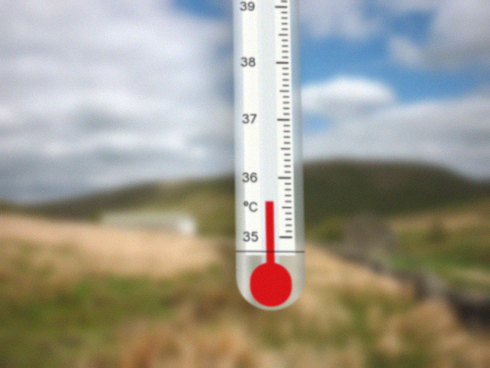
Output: 35.6°C
